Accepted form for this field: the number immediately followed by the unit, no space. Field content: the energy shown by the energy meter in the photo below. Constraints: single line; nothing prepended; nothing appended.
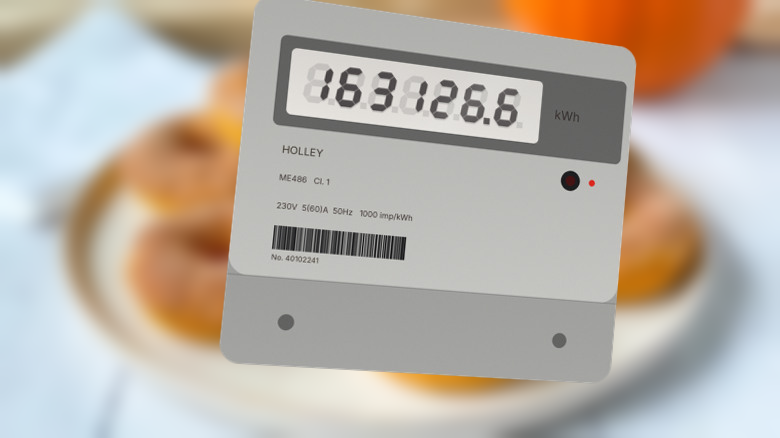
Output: 163126.6kWh
